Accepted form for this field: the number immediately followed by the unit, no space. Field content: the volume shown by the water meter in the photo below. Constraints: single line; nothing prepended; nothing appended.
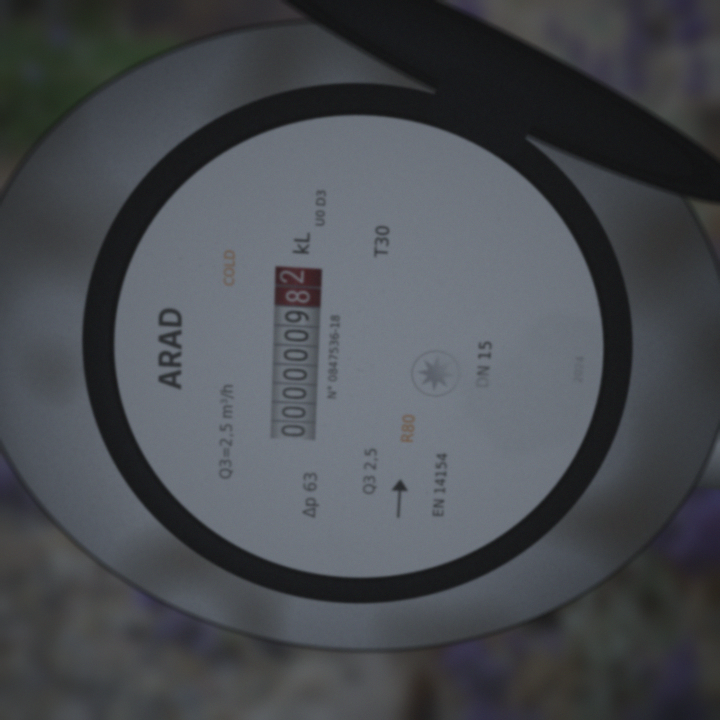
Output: 9.82kL
